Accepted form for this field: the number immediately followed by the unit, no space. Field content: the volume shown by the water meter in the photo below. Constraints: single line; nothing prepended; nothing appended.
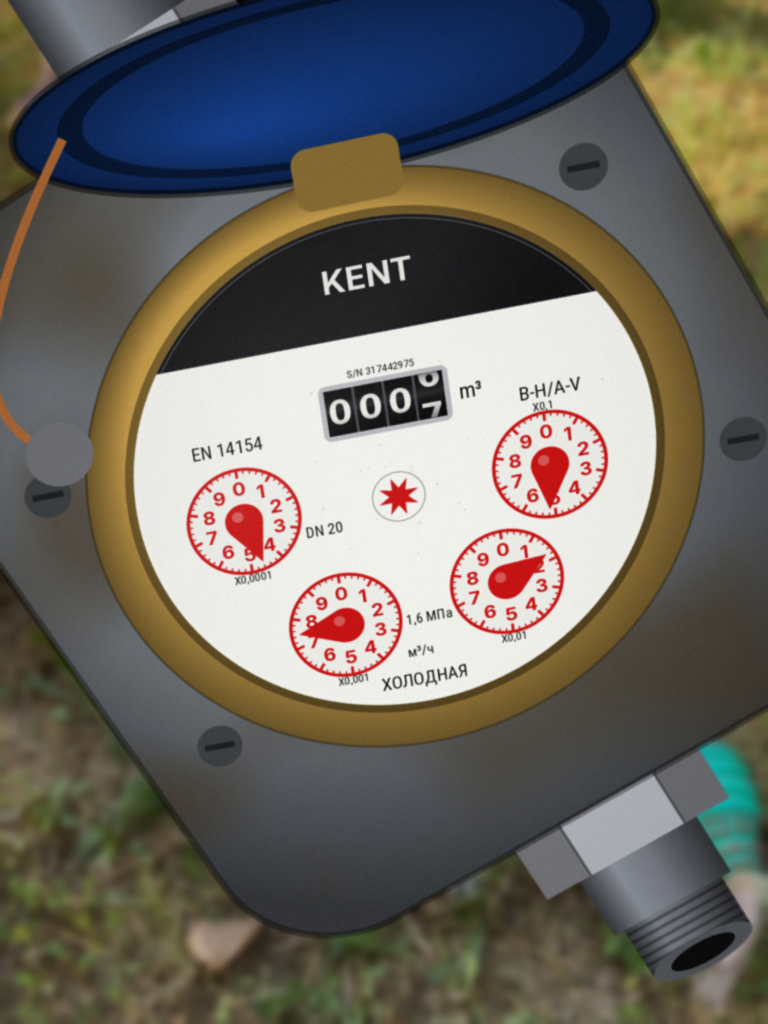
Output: 6.5174m³
